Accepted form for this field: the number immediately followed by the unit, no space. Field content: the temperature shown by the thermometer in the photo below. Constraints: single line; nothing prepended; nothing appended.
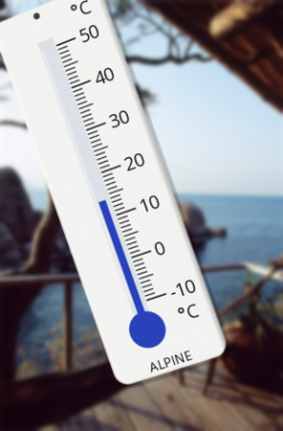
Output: 14°C
